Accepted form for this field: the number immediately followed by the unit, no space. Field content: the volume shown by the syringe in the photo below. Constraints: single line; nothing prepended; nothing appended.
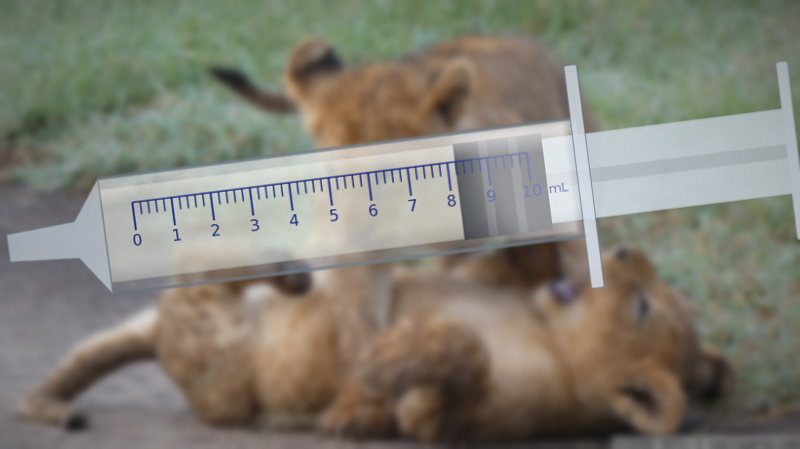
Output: 8.2mL
